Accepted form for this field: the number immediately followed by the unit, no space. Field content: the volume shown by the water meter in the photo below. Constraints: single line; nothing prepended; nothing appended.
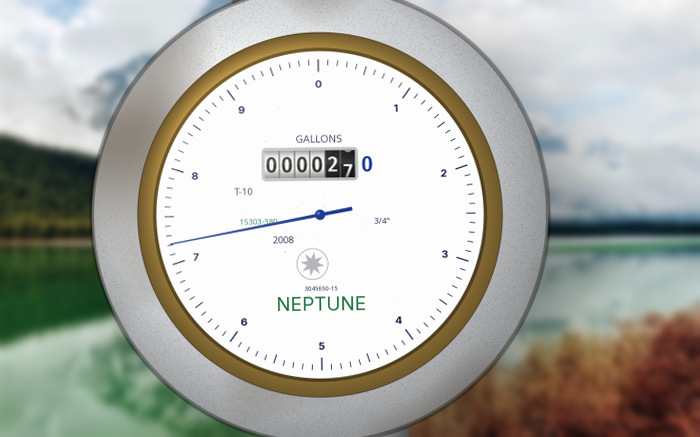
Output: 267.2gal
